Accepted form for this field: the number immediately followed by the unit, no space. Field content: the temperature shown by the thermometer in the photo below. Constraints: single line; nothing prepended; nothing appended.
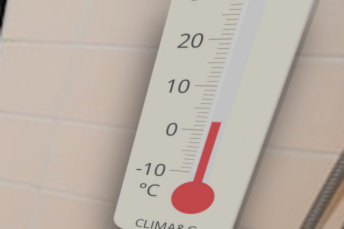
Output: 2°C
